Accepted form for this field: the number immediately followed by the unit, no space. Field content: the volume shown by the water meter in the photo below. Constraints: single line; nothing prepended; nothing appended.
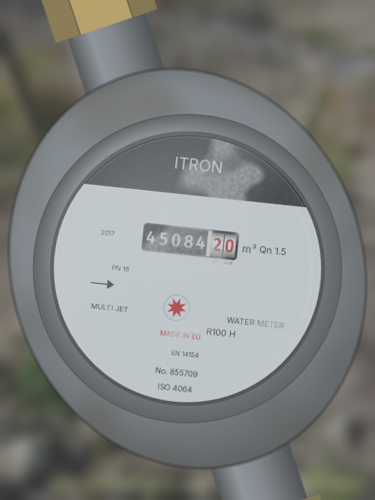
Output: 45084.20m³
